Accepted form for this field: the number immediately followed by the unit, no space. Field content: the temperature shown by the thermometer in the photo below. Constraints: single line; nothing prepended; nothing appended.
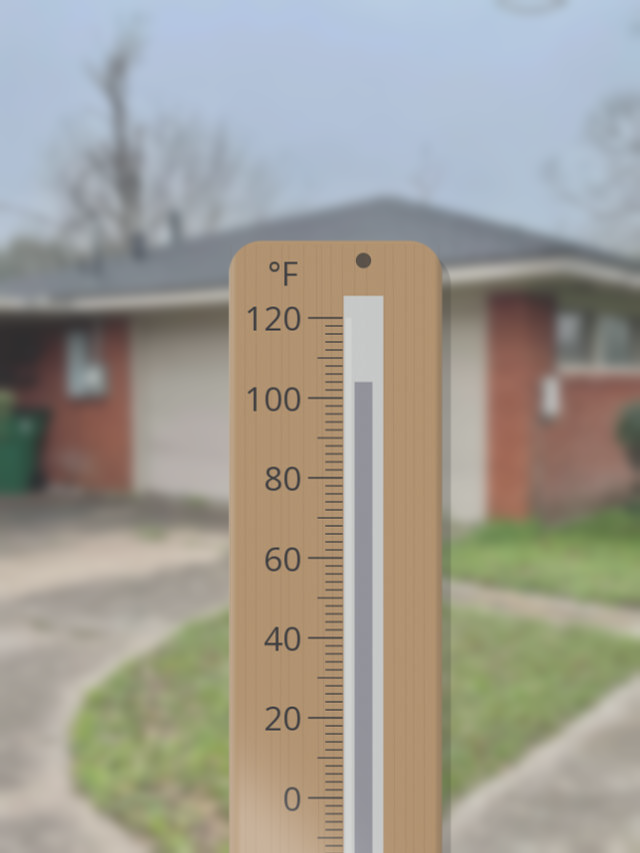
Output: 104°F
